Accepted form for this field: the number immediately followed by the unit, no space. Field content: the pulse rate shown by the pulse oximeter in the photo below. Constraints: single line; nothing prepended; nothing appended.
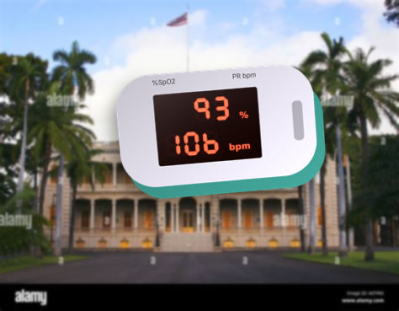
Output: 106bpm
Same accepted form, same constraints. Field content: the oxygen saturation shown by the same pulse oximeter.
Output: 93%
